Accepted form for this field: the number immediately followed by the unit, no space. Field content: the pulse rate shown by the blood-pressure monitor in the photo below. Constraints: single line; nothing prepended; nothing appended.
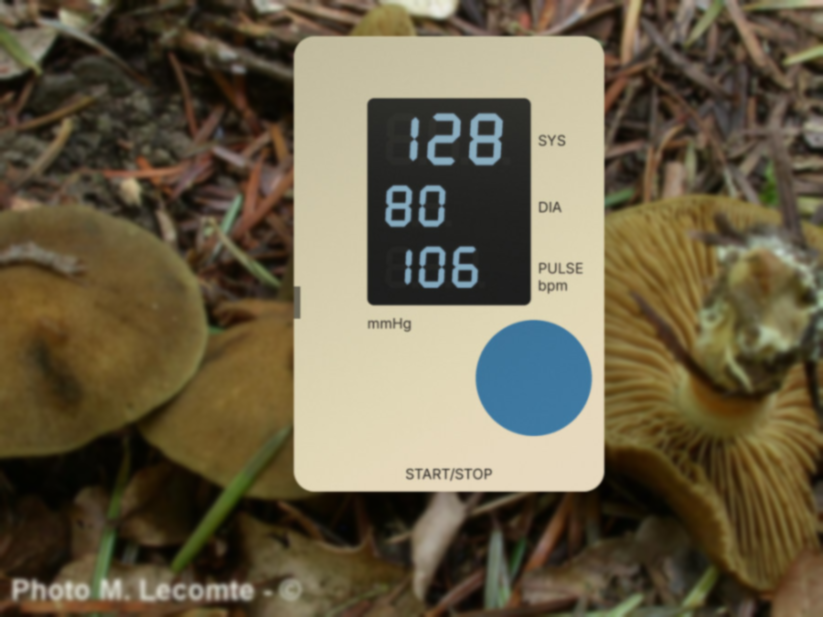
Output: 106bpm
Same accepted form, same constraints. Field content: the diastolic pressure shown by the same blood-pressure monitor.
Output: 80mmHg
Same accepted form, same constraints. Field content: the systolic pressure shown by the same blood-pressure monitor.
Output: 128mmHg
